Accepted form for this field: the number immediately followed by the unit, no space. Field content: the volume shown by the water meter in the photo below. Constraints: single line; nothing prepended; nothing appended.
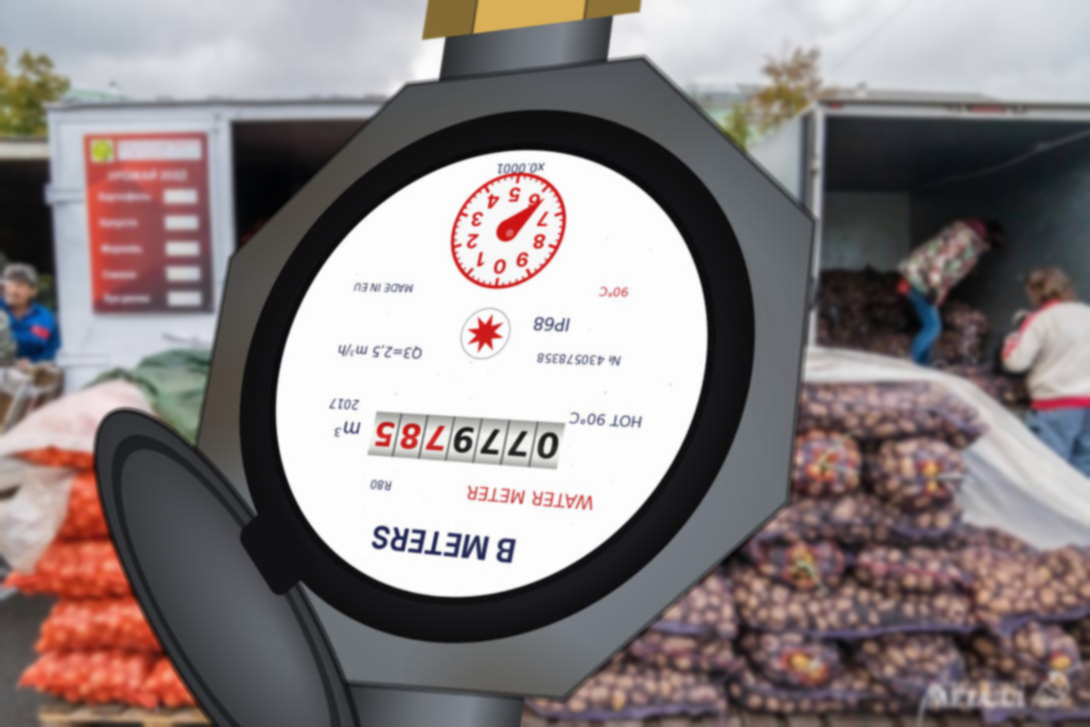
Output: 779.7856m³
